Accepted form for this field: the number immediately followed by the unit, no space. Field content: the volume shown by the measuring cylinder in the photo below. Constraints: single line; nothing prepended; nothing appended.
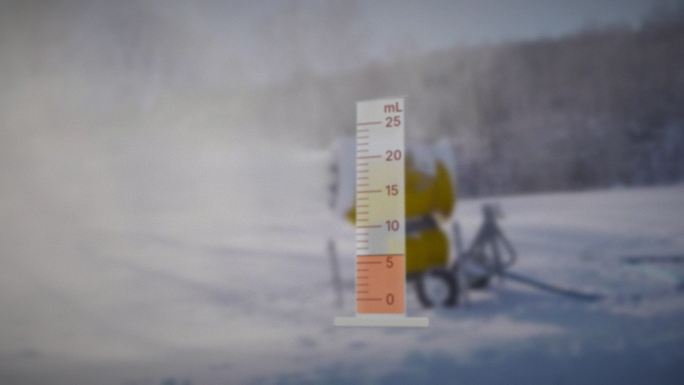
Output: 6mL
